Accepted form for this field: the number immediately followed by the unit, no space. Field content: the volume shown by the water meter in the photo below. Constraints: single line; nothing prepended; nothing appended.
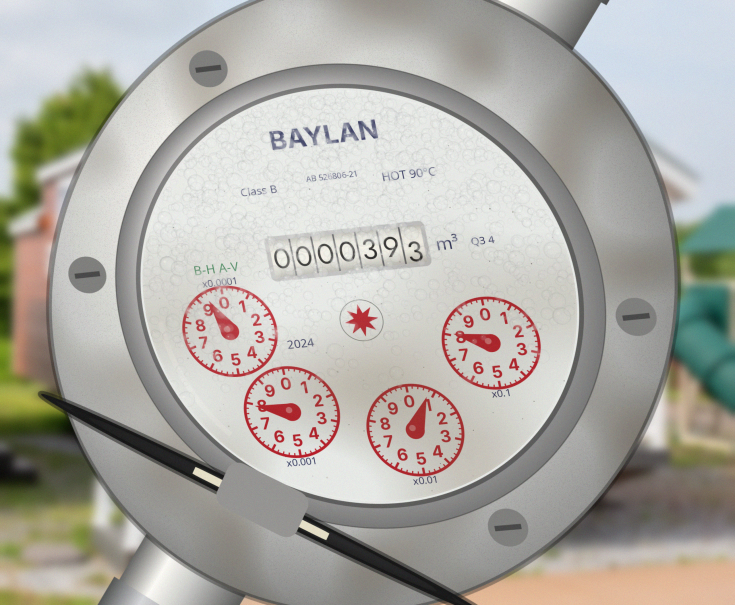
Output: 392.8079m³
